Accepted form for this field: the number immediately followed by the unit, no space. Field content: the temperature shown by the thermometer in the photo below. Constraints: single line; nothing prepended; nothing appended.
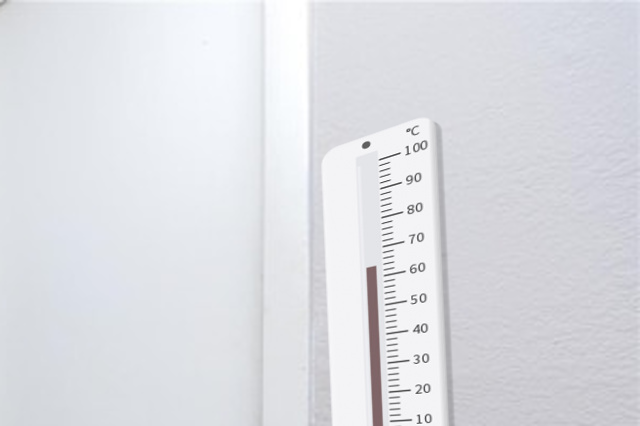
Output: 64°C
